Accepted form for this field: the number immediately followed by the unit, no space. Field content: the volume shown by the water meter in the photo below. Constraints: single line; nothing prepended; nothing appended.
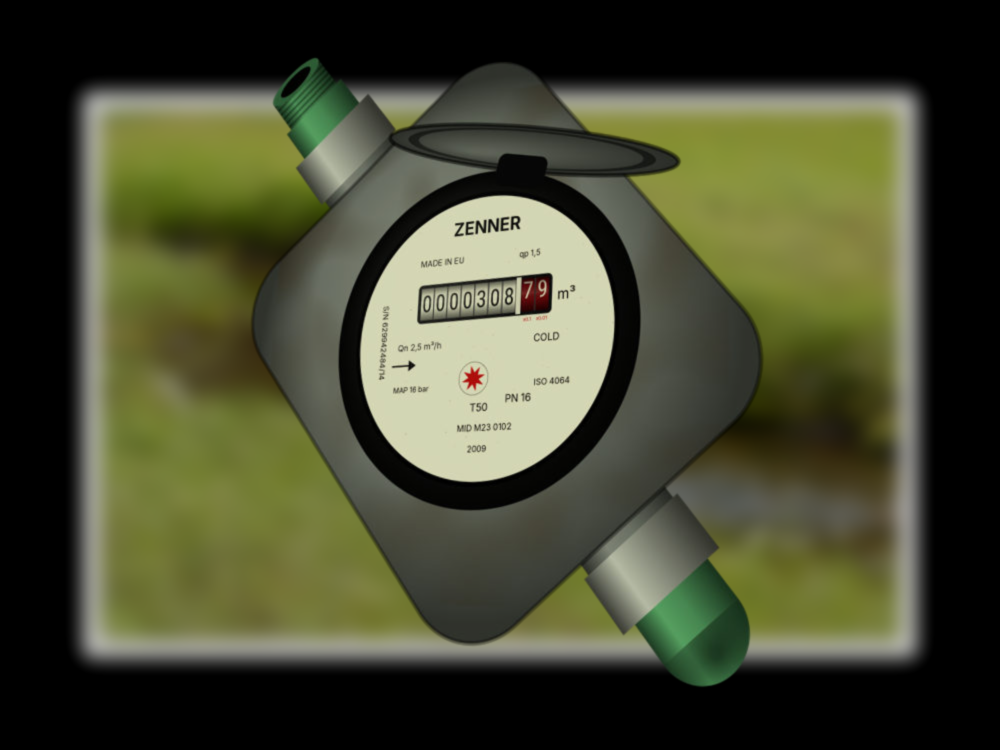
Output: 308.79m³
